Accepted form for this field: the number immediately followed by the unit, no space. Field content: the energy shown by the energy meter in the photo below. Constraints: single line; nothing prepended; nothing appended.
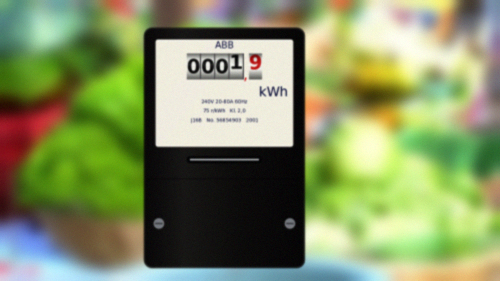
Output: 1.9kWh
